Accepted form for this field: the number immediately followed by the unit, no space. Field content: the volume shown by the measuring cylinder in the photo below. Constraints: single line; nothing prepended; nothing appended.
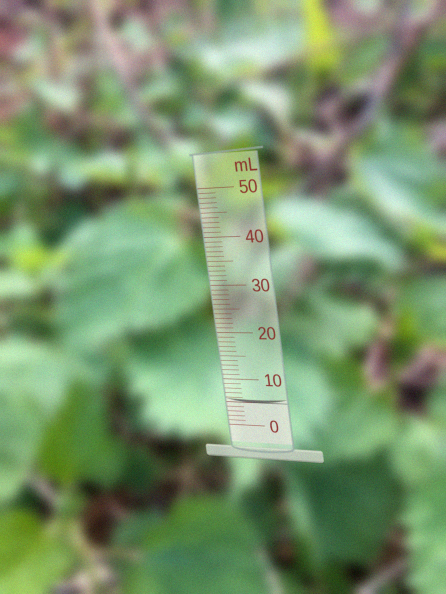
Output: 5mL
